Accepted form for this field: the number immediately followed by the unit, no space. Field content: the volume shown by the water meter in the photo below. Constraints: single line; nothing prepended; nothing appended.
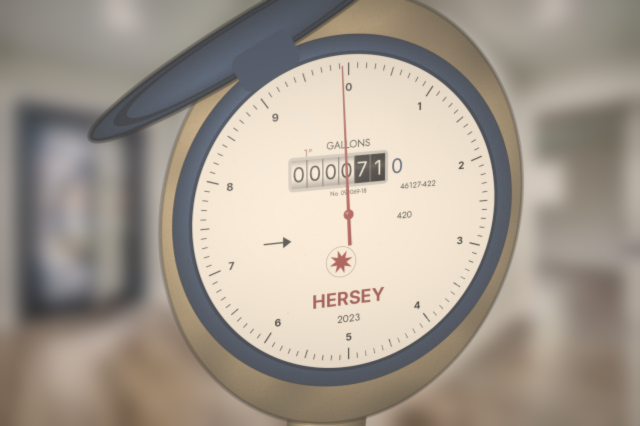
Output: 709.9gal
